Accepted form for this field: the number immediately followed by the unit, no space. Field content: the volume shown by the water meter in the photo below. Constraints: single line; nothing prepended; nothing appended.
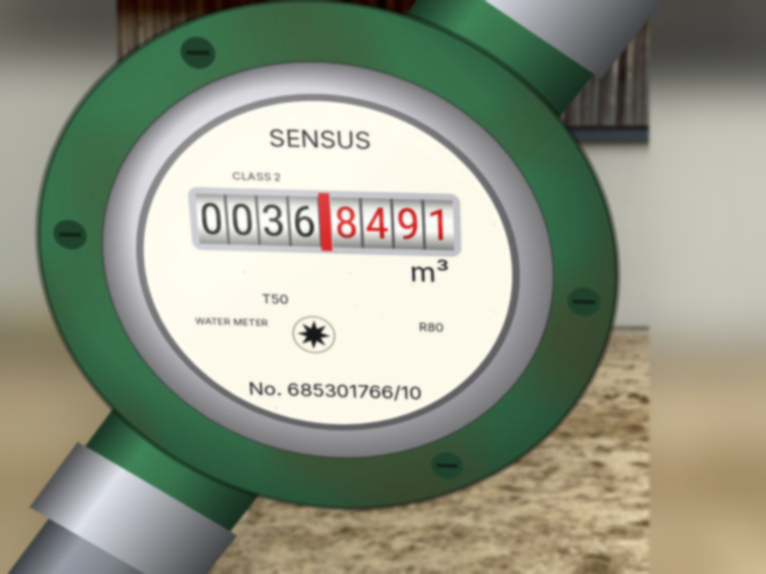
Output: 36.8491m³
